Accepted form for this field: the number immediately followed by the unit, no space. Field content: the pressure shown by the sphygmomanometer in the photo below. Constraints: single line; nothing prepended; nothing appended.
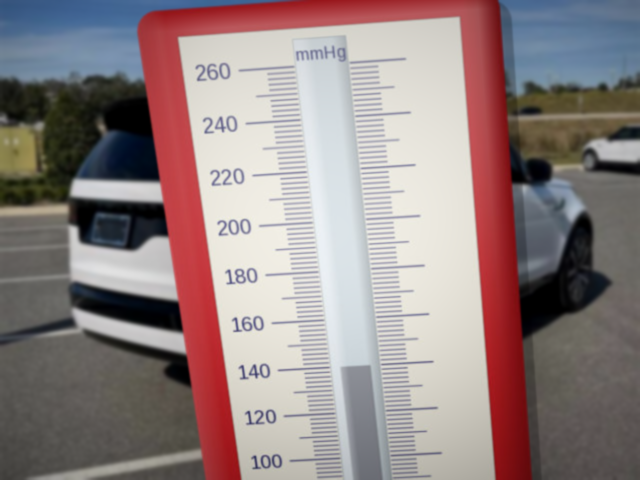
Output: 140mmHg
